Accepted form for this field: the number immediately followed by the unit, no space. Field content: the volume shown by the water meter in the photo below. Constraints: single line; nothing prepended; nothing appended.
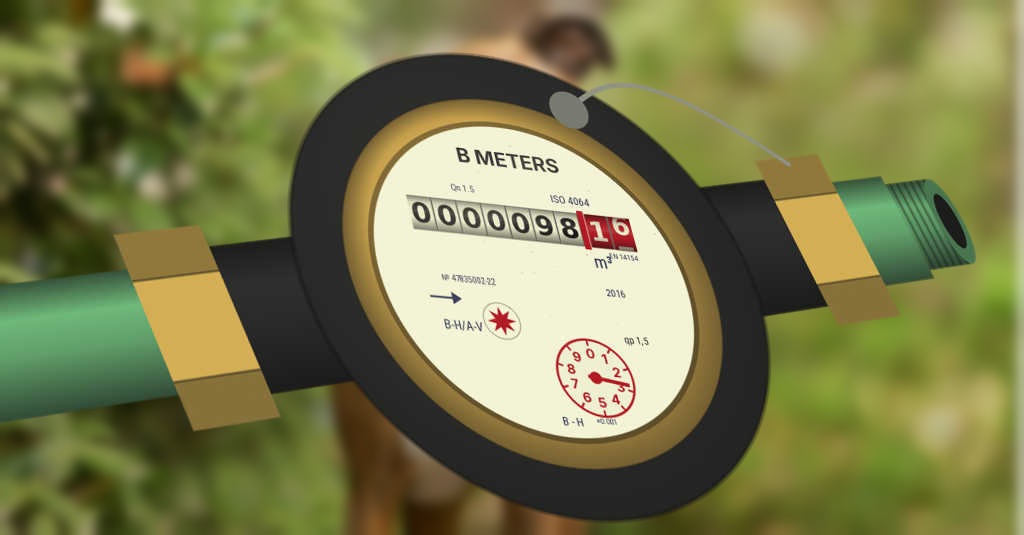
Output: 98.162m³
